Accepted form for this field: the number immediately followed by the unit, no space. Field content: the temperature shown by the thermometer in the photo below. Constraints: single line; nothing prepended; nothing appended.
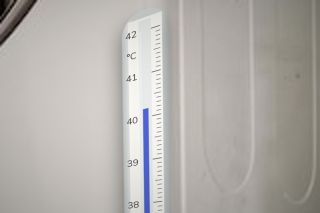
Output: 40.2°C
